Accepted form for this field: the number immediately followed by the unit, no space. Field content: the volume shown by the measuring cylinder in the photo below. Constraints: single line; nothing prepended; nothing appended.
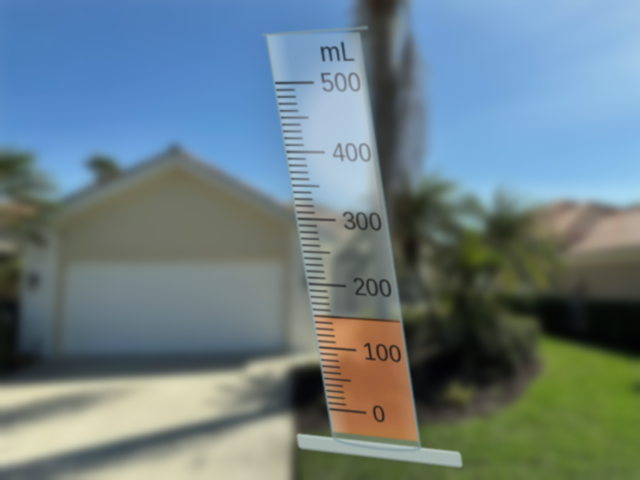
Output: 150mL
